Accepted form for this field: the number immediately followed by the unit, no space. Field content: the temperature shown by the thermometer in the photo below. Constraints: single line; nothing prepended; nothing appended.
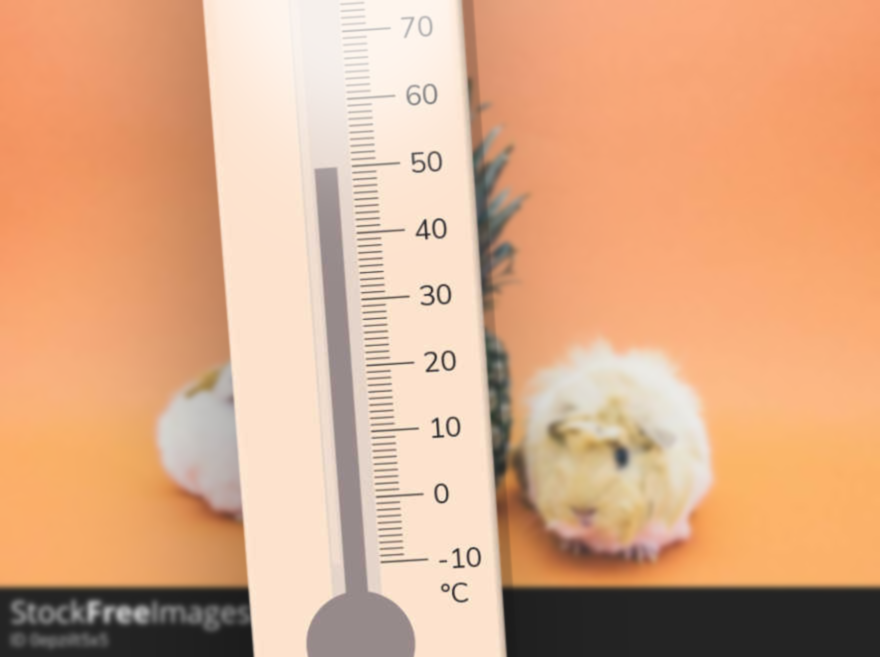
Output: 50°C
